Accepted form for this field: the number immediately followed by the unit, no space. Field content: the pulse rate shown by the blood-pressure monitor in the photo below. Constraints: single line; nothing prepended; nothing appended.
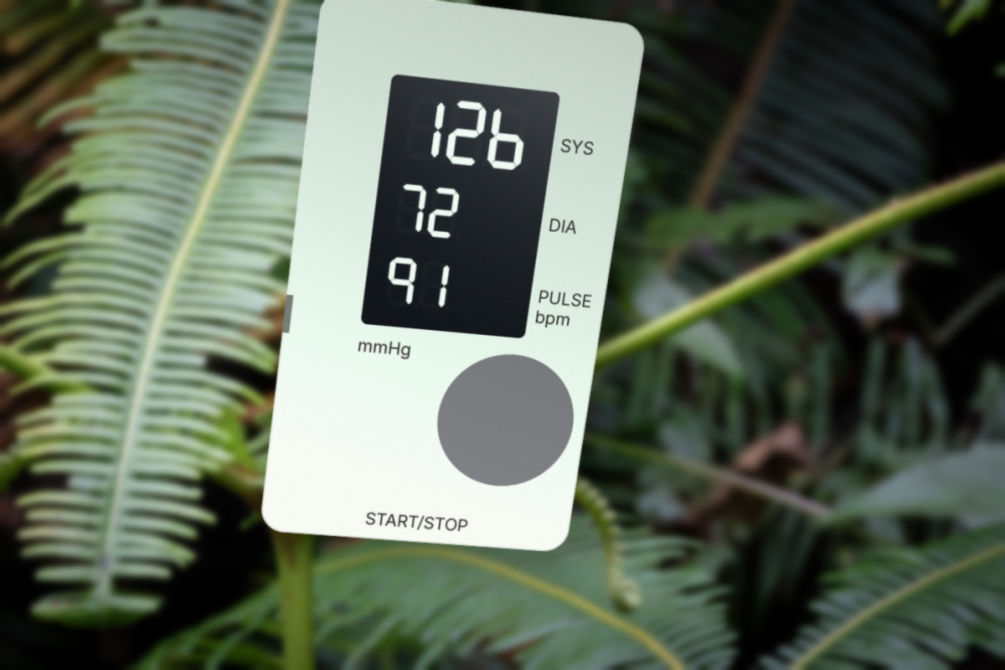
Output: 91bpm
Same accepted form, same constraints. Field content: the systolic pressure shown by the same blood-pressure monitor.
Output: 126mmHg
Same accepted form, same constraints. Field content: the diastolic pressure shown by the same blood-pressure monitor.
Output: 72mmHg
